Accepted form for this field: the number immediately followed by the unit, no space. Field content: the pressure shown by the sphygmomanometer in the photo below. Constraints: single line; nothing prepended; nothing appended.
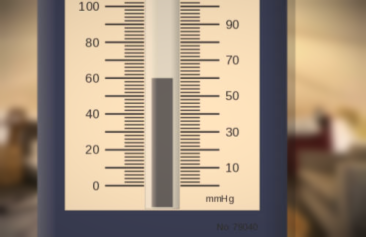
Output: 60mmHg
